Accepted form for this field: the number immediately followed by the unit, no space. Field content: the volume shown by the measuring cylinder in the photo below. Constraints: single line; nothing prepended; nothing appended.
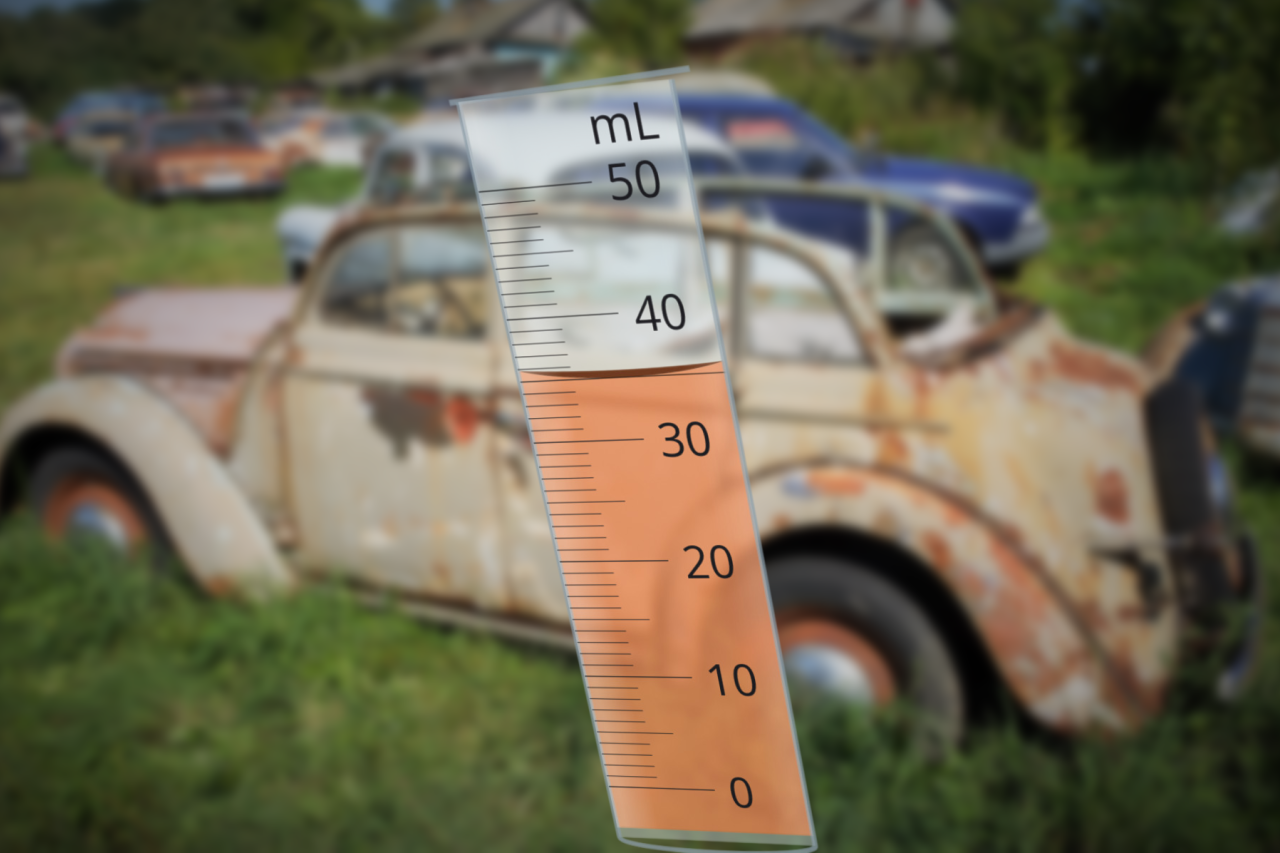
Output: 35mL
